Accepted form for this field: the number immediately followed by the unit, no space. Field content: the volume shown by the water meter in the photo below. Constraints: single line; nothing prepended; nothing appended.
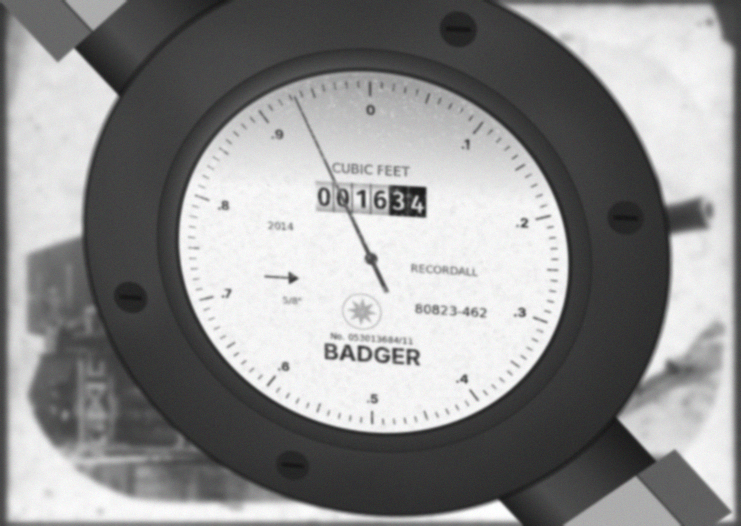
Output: 1633.93ft³
